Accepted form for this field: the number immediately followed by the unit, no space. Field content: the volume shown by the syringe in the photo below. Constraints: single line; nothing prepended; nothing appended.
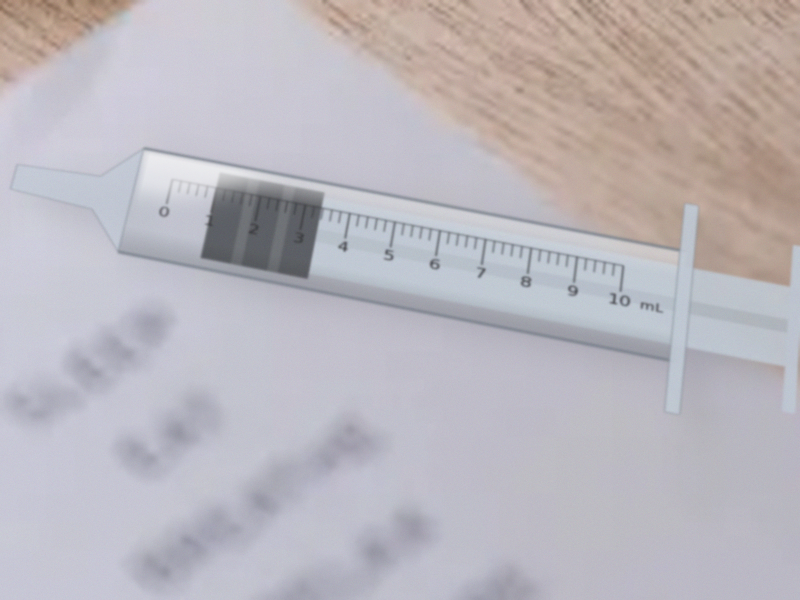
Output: 1mL
